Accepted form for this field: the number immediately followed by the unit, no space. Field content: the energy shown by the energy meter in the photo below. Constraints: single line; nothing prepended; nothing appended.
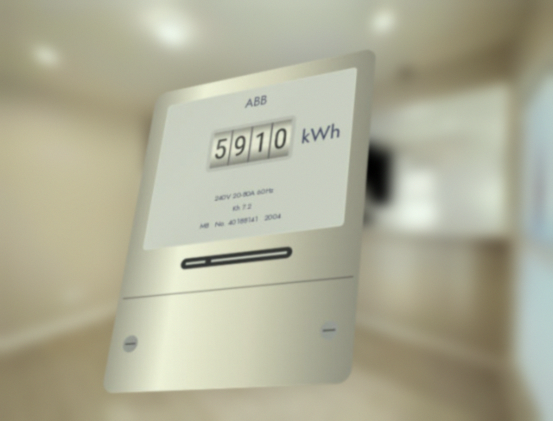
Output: 5910kWh
